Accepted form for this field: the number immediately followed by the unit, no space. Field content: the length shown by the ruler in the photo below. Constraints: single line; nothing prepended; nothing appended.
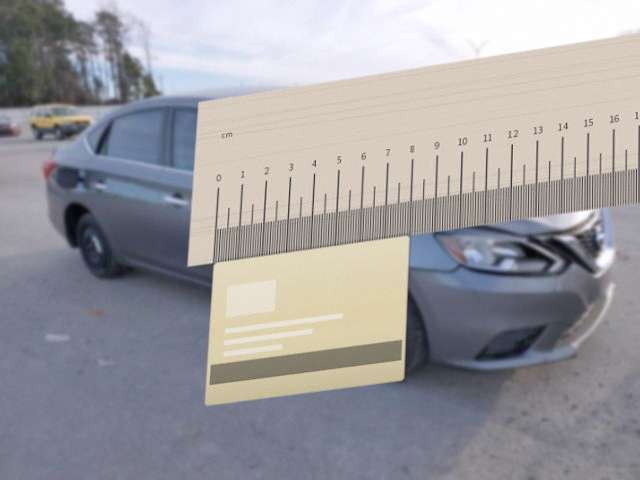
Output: 8cm
